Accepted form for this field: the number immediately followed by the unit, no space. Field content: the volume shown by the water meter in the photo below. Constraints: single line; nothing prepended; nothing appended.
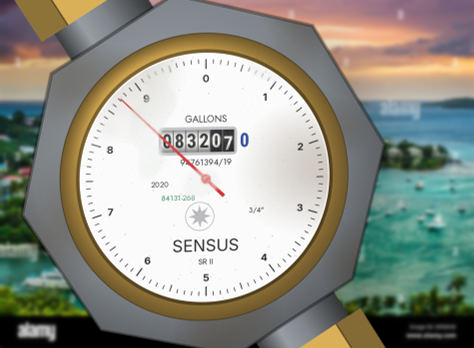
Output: 832068.7gal
